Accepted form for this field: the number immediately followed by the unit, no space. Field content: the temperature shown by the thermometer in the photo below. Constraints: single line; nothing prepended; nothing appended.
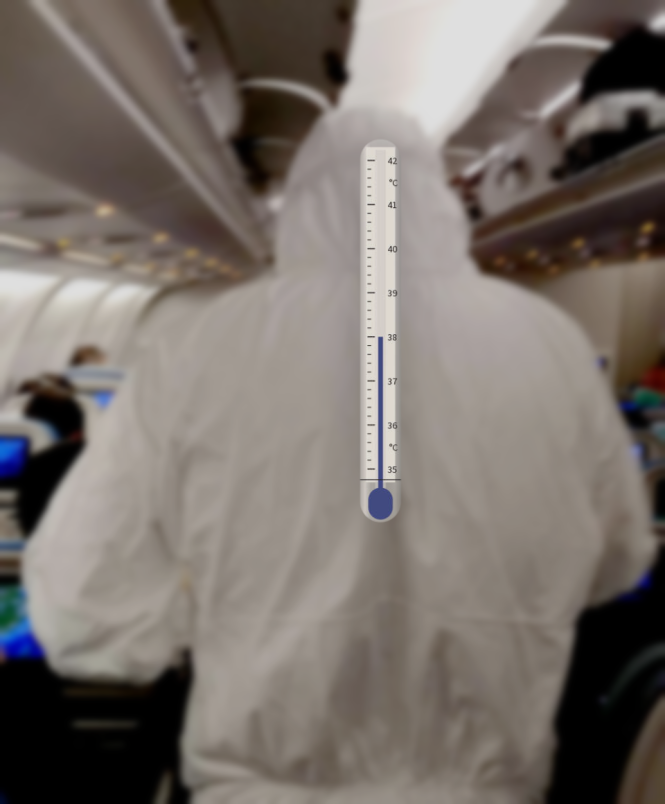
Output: 38°C
